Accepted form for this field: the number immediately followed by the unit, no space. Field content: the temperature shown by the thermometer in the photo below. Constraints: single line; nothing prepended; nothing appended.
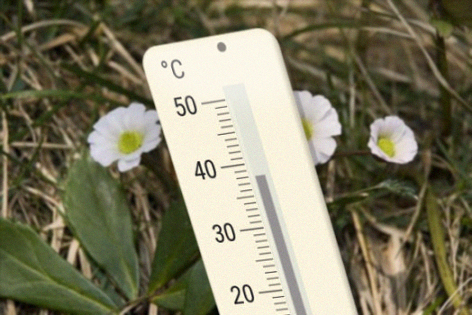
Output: 38°C
